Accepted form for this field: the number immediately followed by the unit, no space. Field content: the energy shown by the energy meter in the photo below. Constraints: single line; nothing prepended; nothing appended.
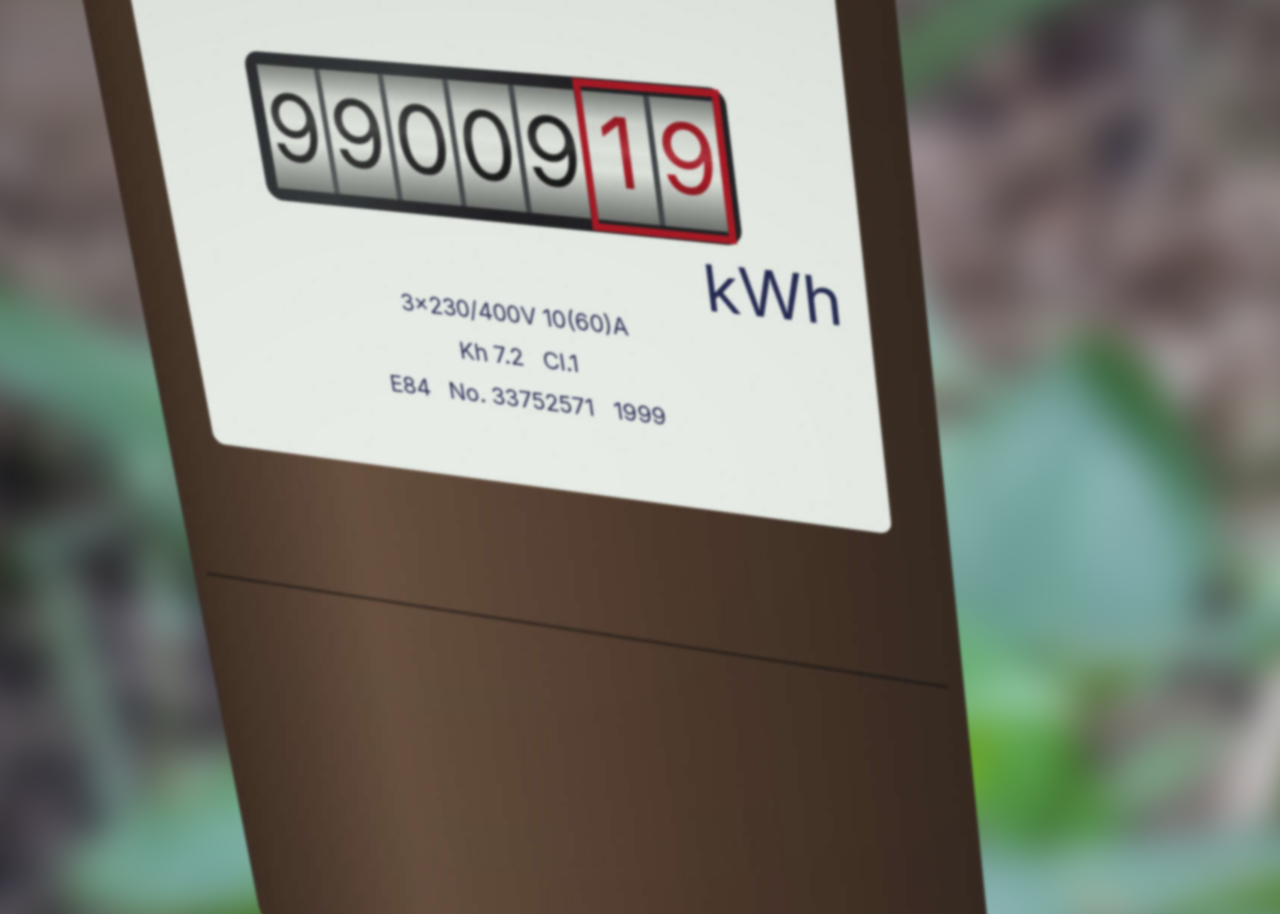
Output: 99009.19kWh
